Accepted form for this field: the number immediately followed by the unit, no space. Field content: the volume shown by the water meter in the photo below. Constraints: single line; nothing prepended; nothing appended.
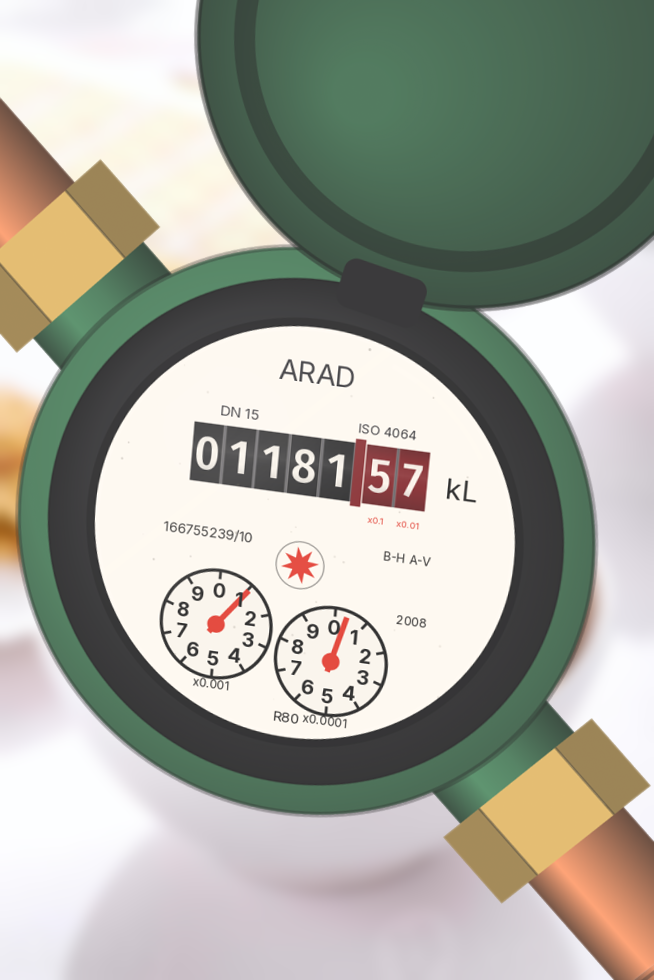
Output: 1181.5710kL
